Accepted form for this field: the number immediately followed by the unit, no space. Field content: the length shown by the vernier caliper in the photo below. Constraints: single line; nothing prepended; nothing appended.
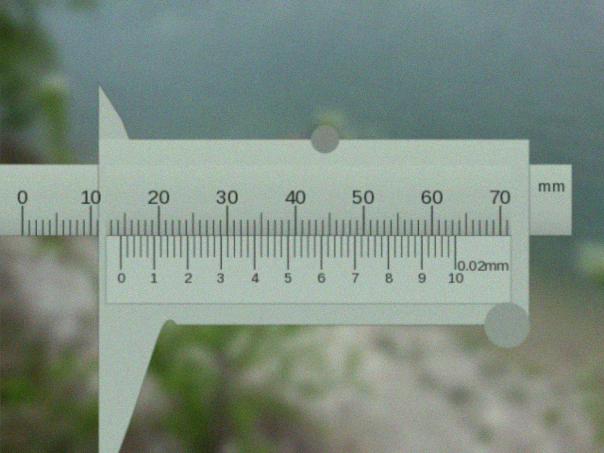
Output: 14.4mm
